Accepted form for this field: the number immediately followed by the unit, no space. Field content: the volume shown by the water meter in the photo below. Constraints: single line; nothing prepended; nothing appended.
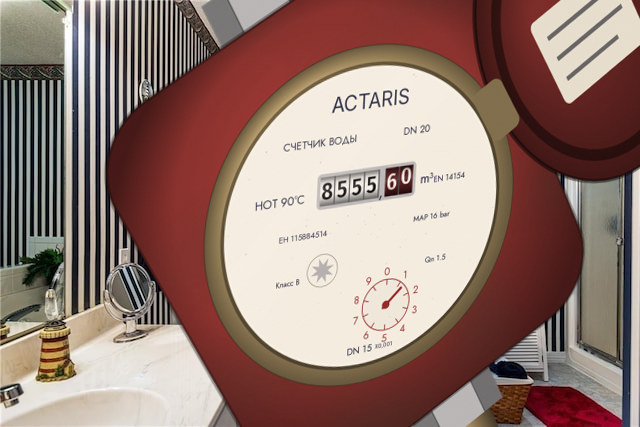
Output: 8555.601m³
